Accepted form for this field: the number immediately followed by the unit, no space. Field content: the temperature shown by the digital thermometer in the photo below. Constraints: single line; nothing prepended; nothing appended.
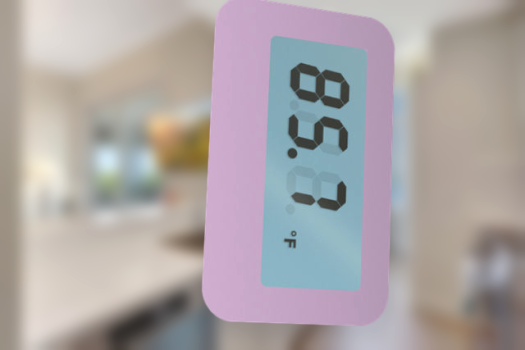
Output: 85.7°F
